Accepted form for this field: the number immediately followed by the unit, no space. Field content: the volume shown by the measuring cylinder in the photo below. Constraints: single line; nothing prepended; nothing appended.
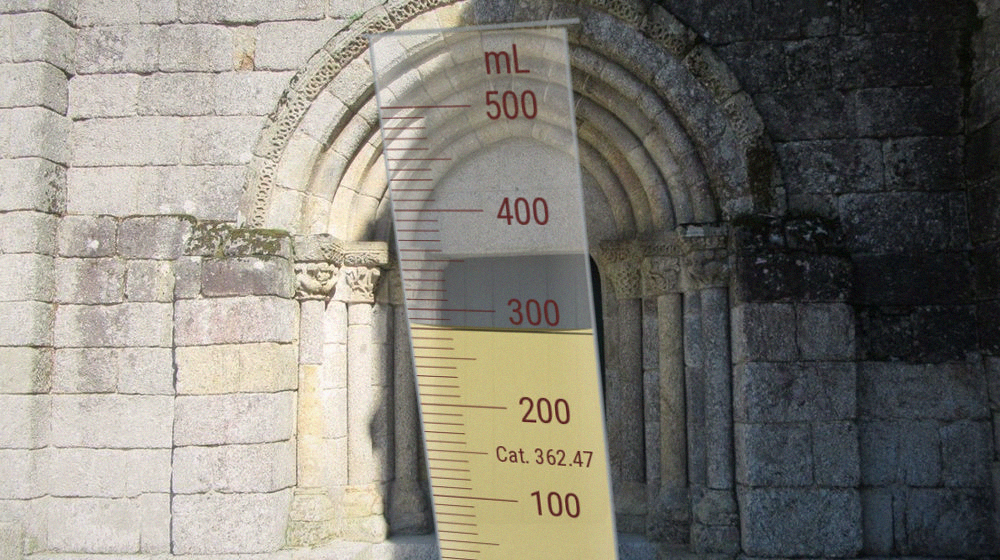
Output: 280mL
